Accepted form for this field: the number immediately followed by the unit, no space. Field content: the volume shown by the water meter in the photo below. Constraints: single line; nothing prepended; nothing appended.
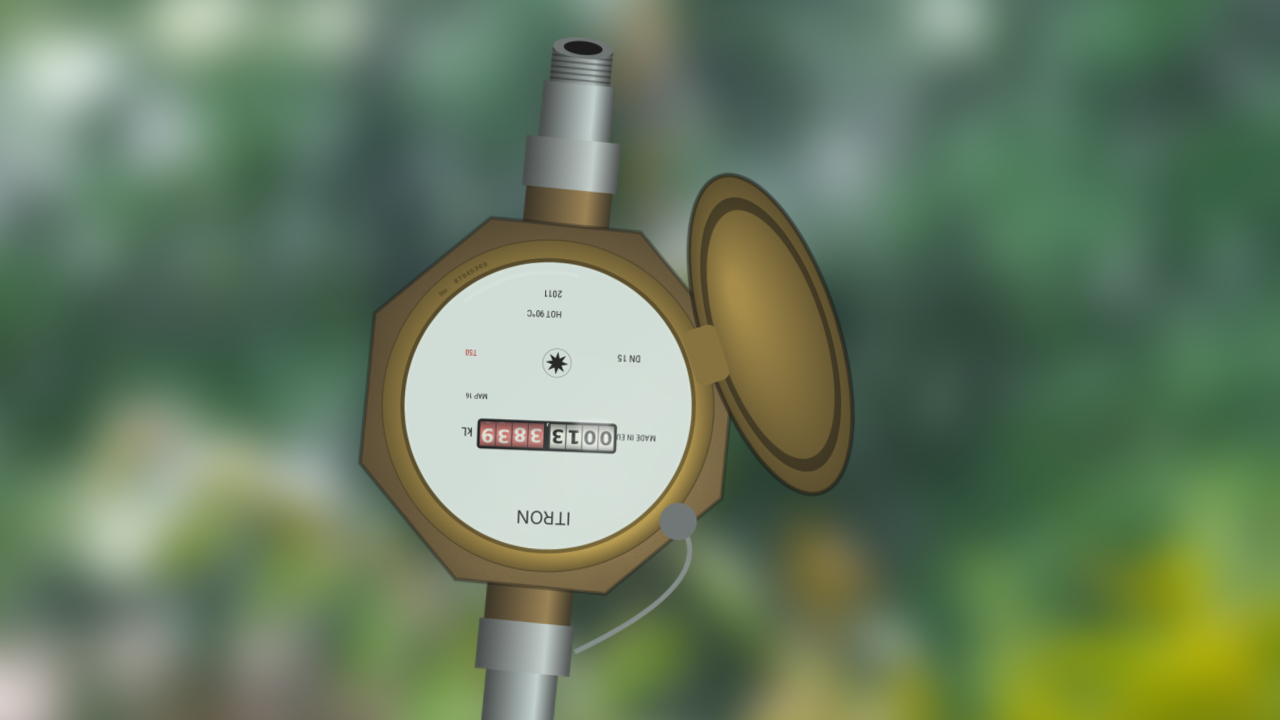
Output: 13.3839kL
